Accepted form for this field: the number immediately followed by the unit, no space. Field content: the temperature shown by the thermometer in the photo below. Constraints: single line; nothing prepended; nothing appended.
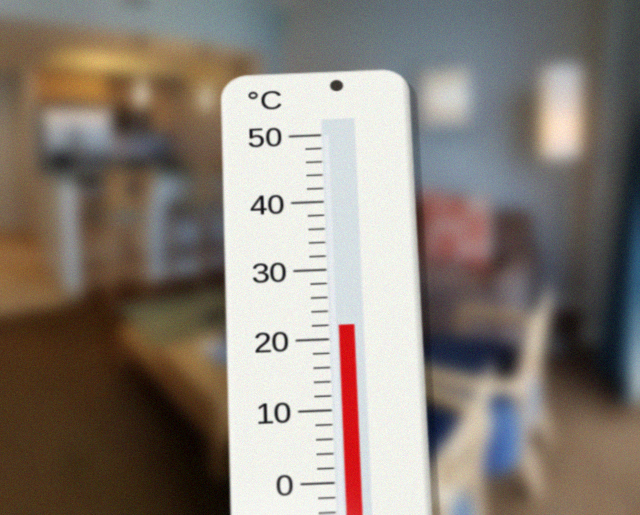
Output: 22°C
